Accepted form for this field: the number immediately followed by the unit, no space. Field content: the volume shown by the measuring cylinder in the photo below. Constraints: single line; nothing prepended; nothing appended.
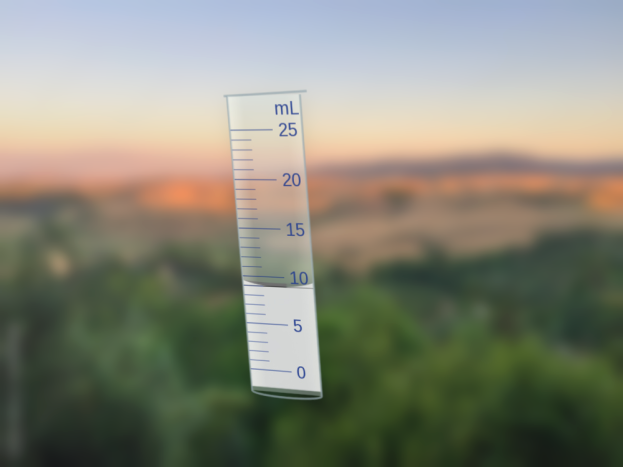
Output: 9mL
